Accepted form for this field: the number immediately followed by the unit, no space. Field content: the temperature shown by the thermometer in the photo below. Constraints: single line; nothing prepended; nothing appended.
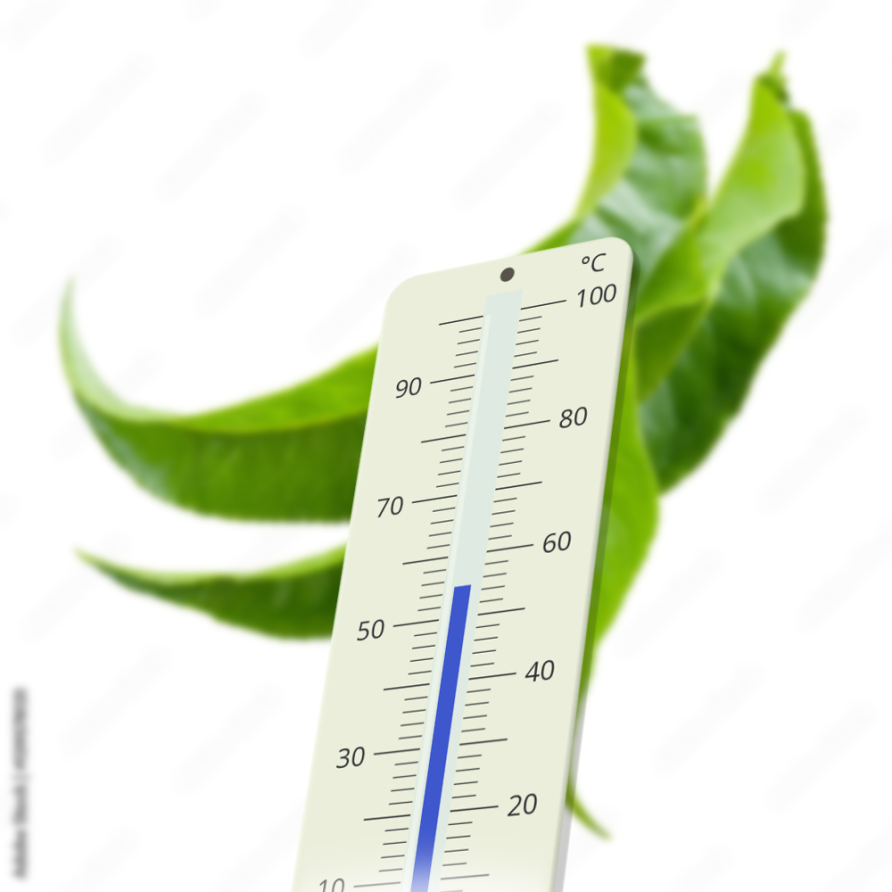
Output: 55°C
